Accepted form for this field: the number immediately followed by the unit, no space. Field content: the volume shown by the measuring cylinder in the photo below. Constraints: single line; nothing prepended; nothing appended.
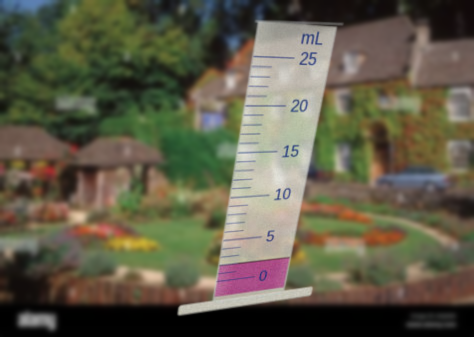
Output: 2mL
